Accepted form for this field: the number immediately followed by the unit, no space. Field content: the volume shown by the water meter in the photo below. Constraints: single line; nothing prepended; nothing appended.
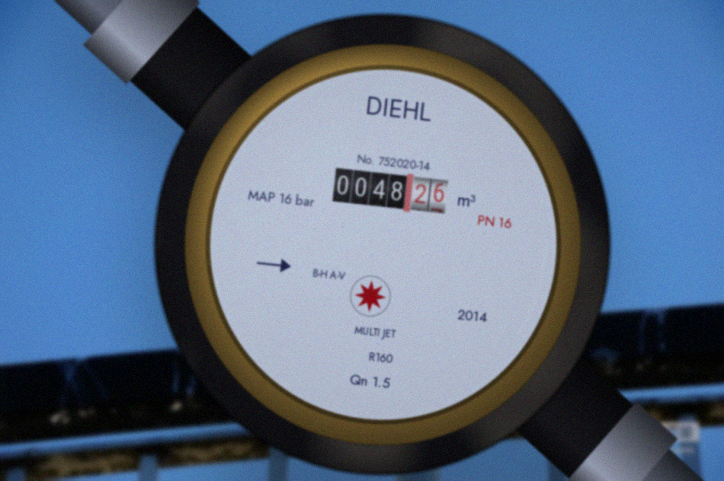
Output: 48.26m³
